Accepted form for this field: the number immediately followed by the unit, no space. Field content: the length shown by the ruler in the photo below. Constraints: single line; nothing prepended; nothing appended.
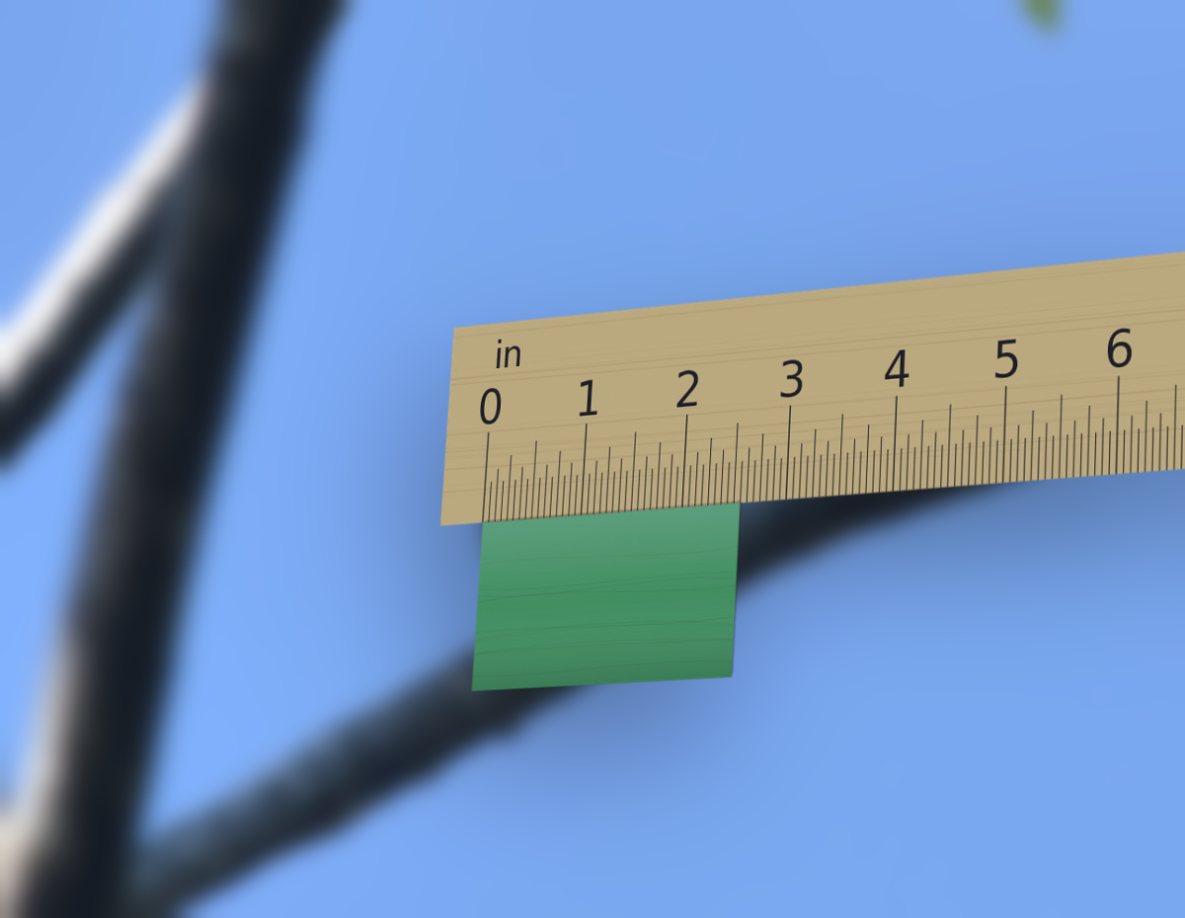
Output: 2.5625in
